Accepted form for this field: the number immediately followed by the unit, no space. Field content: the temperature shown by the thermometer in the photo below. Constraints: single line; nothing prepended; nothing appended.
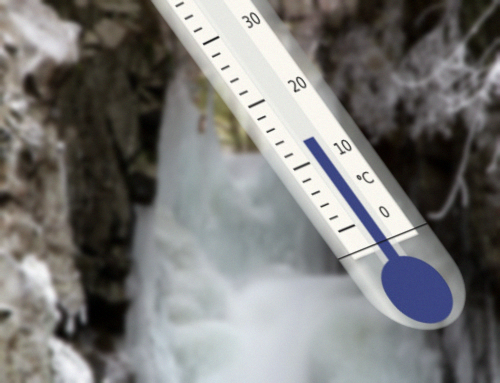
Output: 13°C
